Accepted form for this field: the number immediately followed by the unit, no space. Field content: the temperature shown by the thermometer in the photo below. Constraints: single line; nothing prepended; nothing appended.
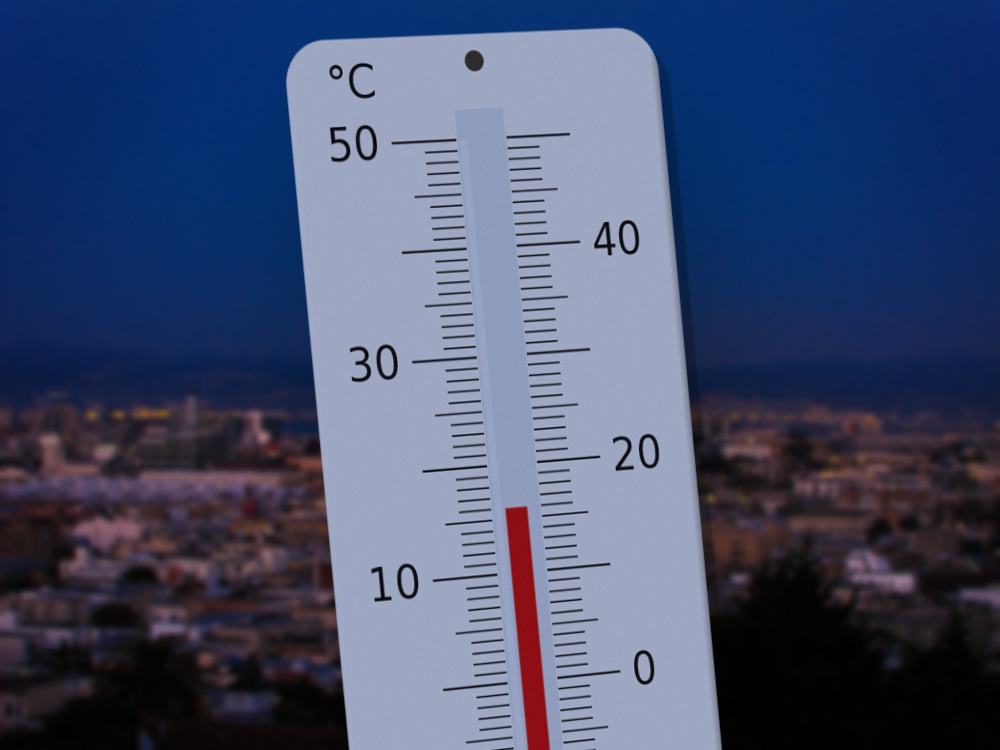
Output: 16°C
